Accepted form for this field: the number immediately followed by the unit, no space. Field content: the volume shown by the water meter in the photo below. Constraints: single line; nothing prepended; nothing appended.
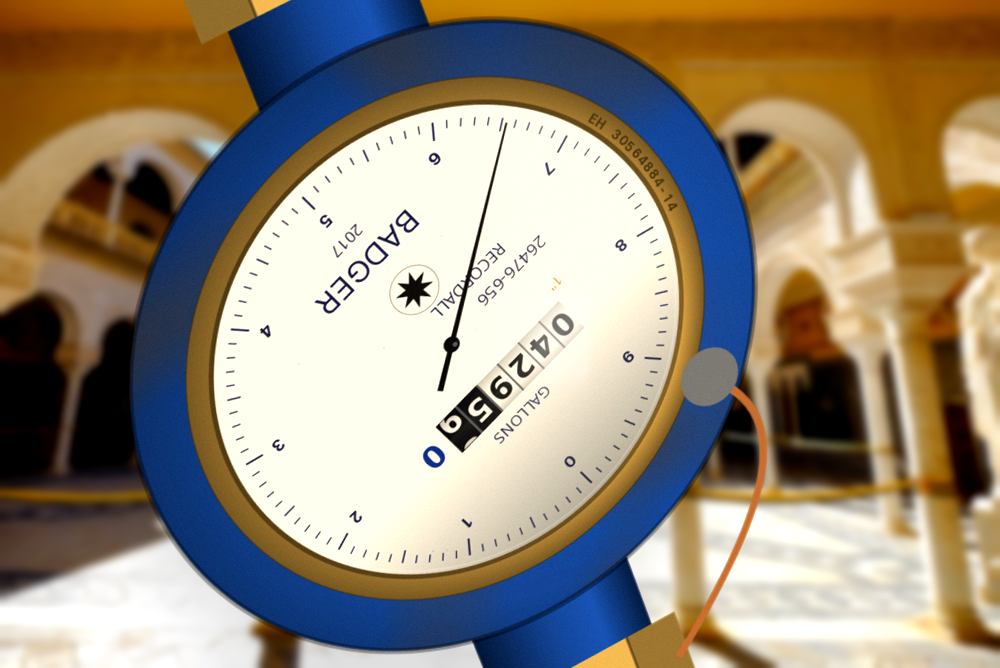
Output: 429586.5gal
